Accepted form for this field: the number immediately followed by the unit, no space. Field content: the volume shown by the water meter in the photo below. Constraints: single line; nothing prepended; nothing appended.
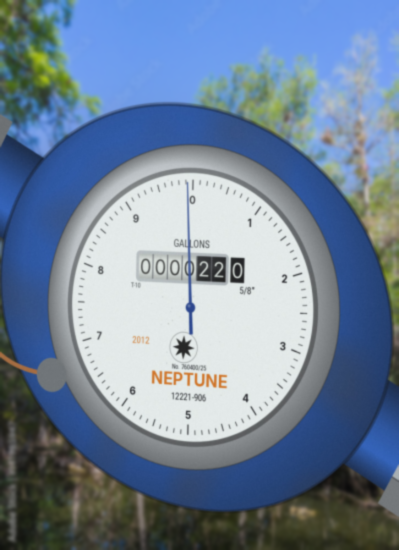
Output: 219.9gal
